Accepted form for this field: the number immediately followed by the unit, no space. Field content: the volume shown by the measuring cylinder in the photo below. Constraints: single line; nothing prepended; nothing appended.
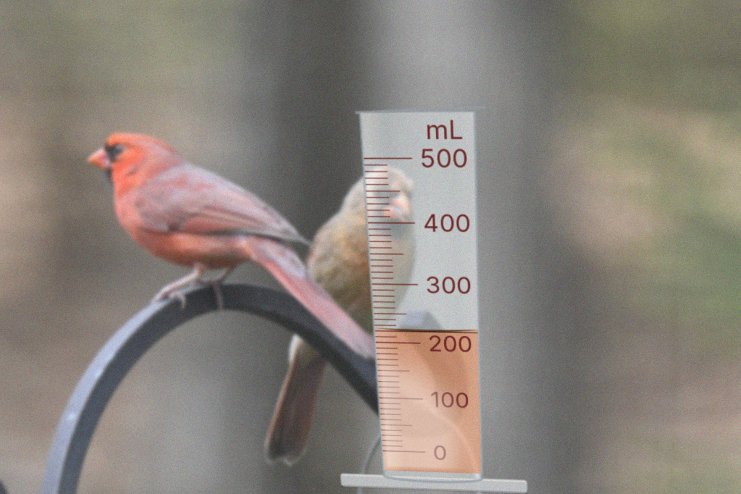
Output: 220mL
